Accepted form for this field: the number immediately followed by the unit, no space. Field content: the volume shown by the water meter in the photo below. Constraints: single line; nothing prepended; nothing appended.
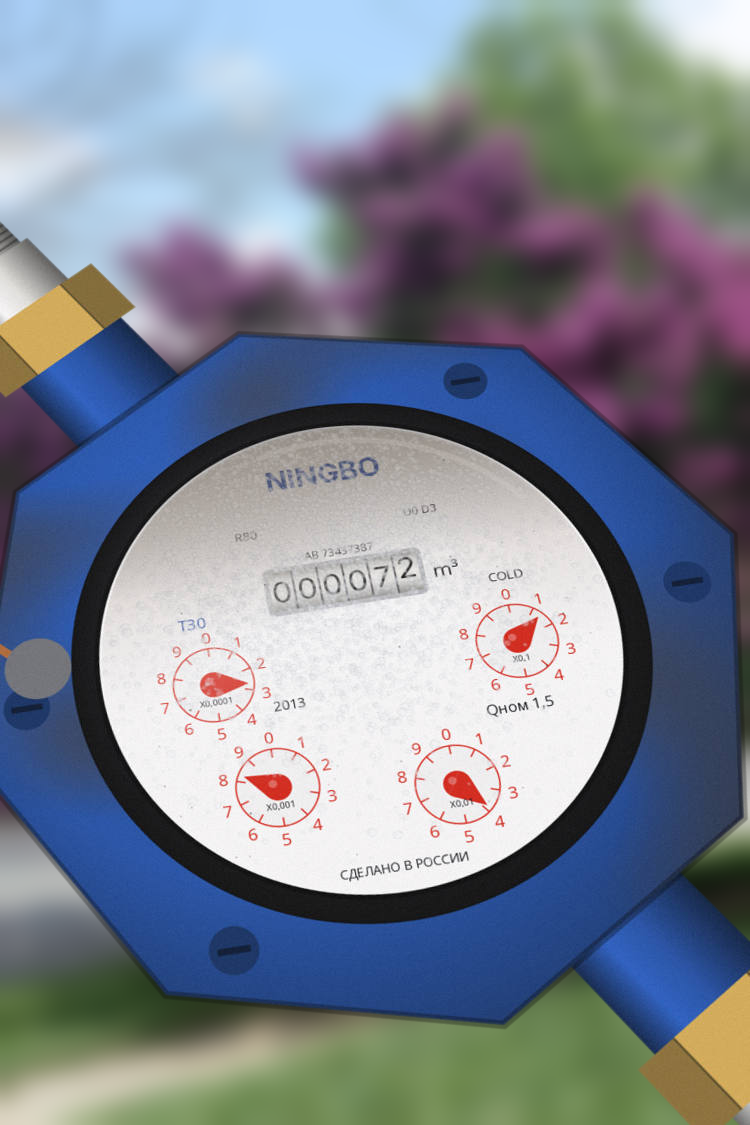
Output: 72.1382m³
